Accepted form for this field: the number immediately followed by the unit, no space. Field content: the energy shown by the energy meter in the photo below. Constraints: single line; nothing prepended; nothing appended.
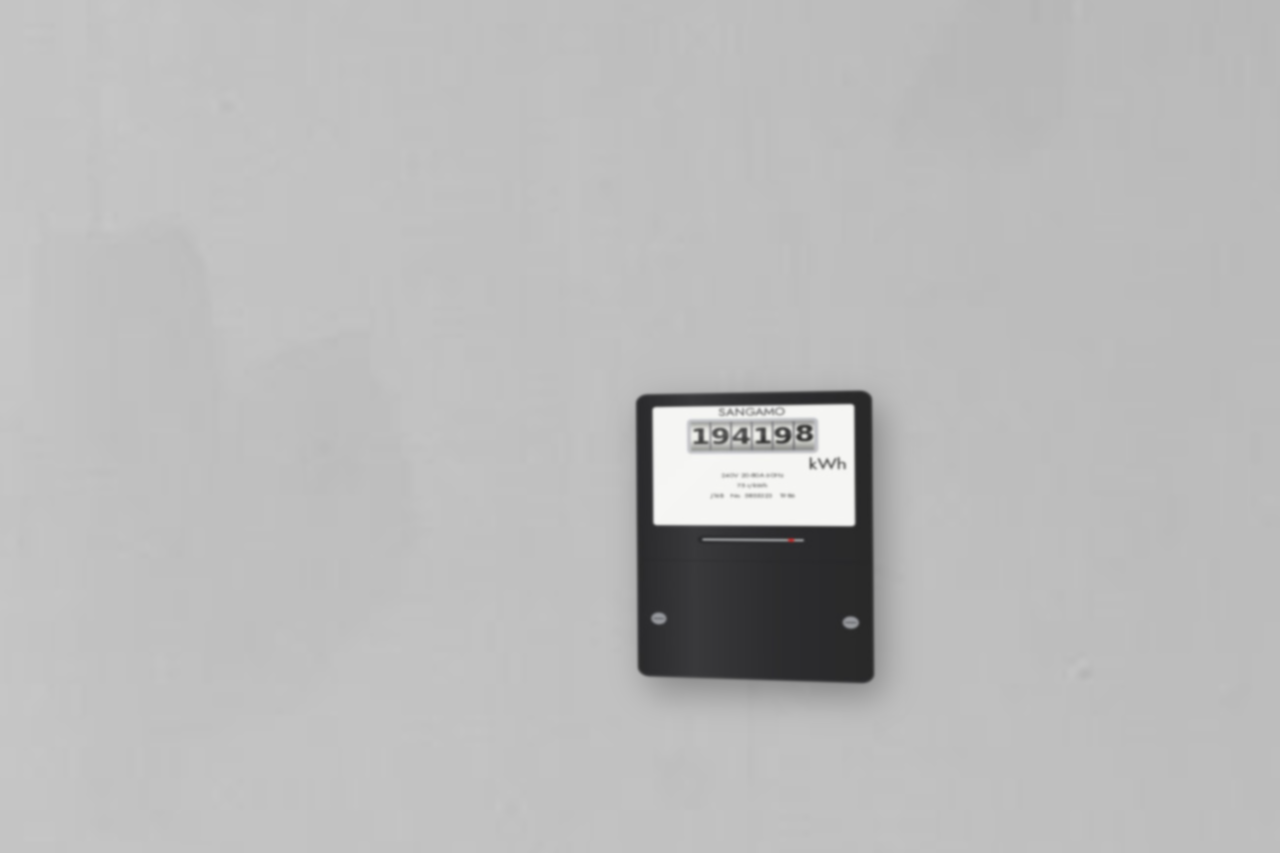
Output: 194198kWh
